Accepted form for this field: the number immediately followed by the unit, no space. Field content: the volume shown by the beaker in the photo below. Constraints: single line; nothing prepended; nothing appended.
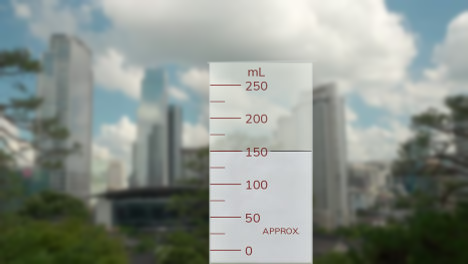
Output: 150mL
